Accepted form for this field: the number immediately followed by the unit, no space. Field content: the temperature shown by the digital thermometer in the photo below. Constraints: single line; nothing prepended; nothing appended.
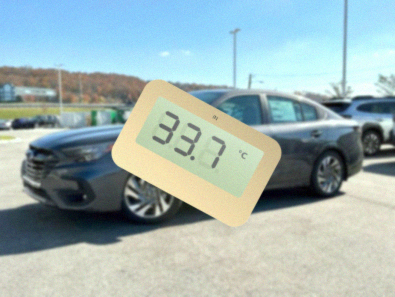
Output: 33.7°C
